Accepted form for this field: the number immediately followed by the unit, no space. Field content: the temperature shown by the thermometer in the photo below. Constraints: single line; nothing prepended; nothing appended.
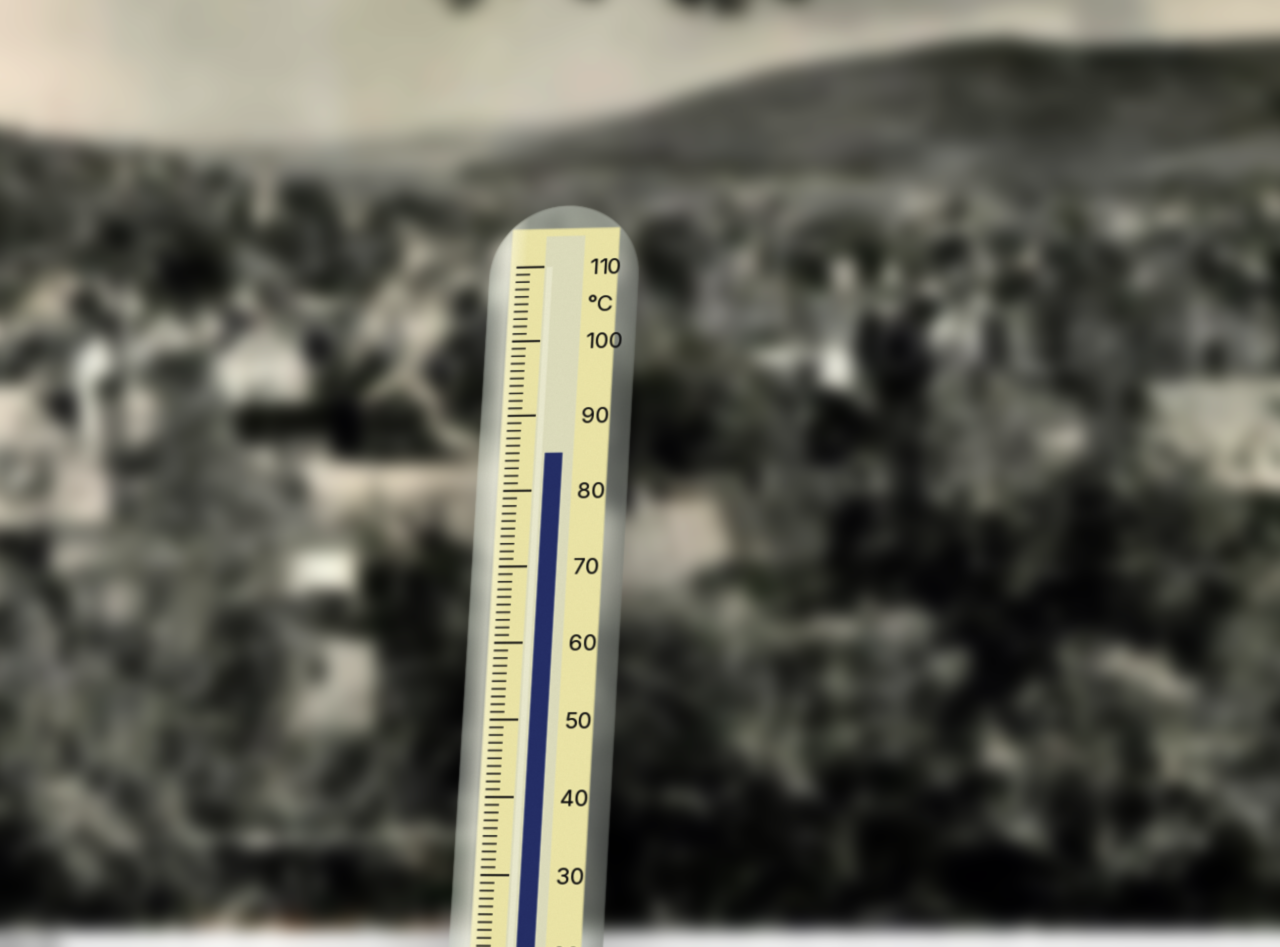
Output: 85°C
